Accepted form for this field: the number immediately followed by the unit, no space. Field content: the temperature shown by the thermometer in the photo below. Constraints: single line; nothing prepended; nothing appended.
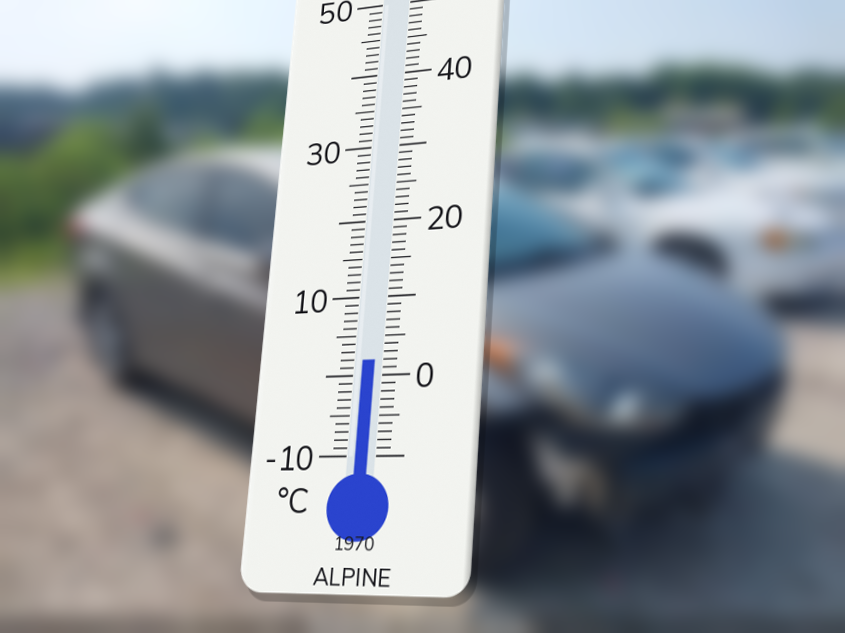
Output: 2°C
